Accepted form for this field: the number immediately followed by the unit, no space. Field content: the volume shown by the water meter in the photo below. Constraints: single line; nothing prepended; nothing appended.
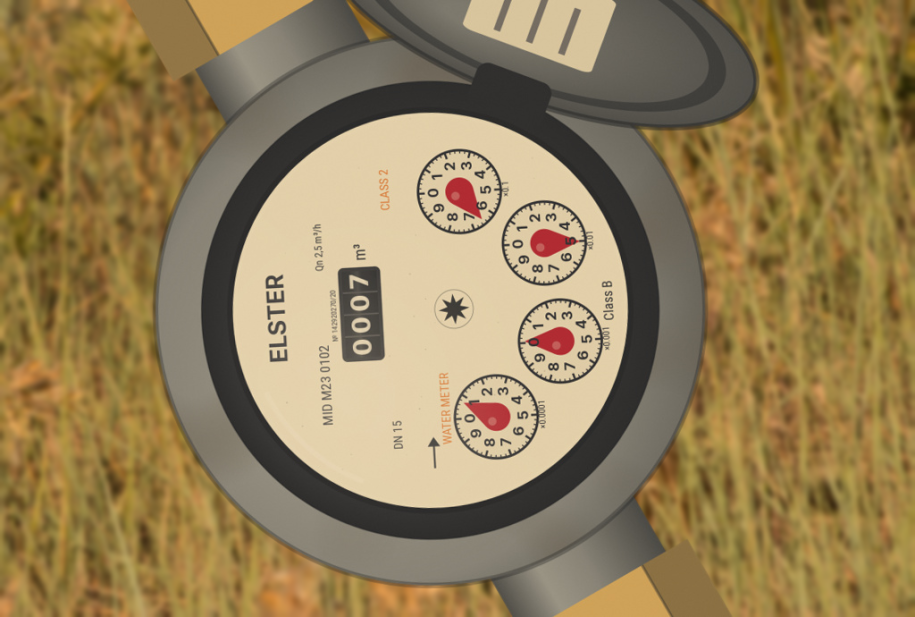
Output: 7.6500m³
